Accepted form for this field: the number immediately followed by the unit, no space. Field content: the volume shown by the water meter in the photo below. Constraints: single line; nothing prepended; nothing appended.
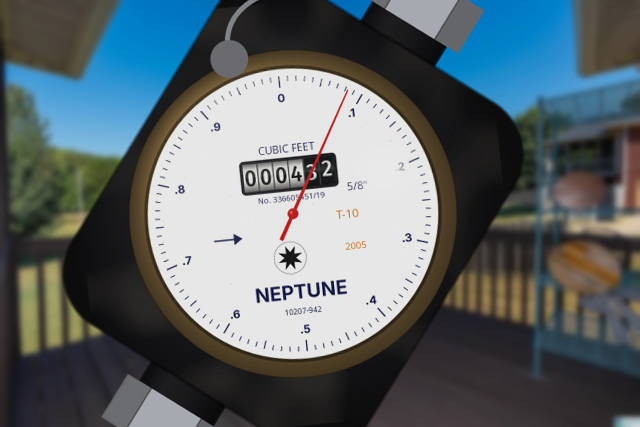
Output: 432.08ft³
